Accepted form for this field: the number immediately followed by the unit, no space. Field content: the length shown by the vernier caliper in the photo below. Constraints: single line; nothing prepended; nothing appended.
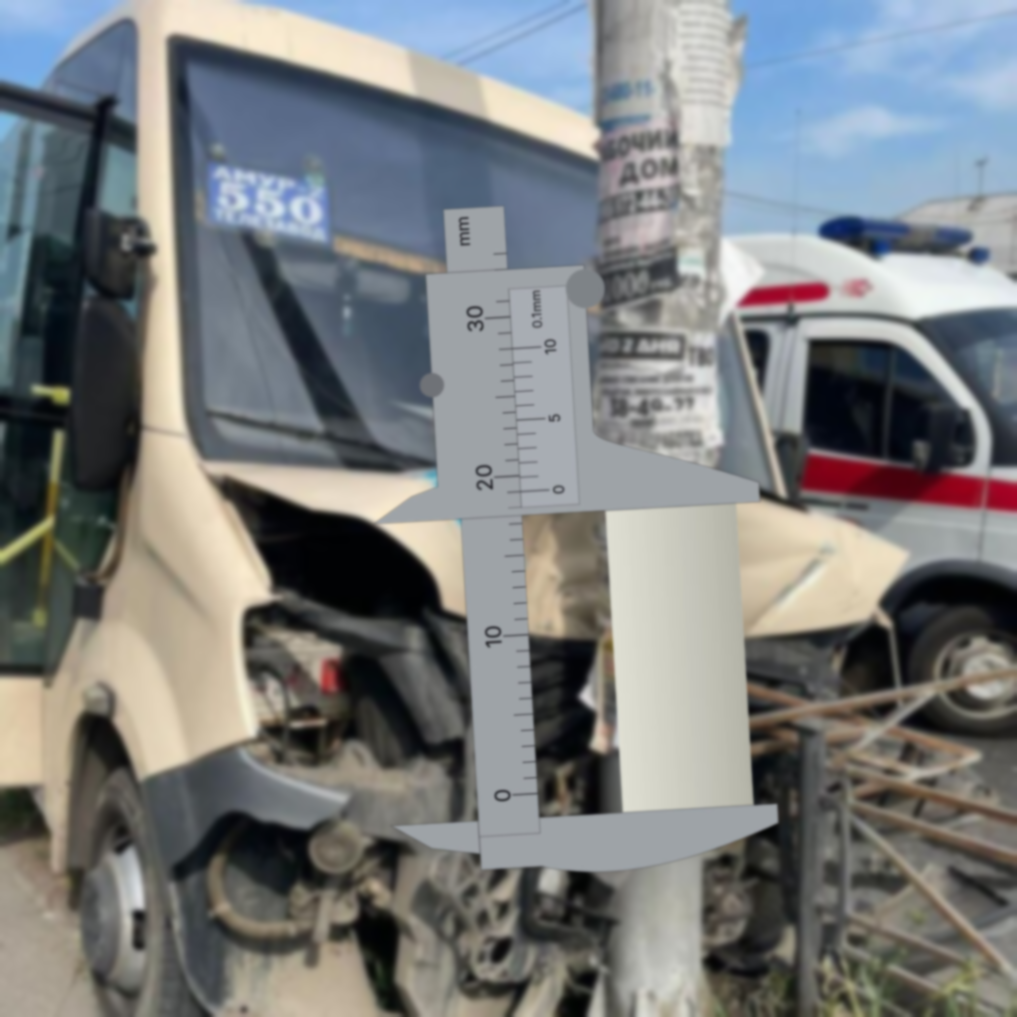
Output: 19.0mm
